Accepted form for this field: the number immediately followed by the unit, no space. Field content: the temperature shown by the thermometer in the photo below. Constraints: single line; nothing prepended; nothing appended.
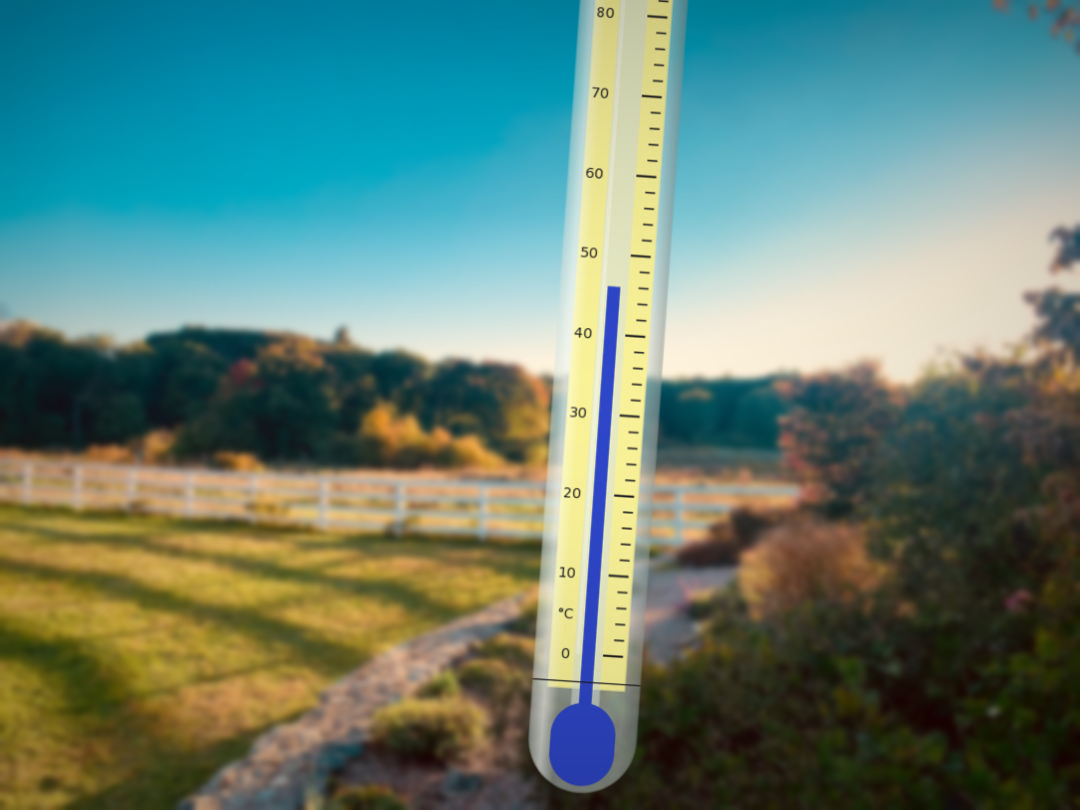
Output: 46°C
